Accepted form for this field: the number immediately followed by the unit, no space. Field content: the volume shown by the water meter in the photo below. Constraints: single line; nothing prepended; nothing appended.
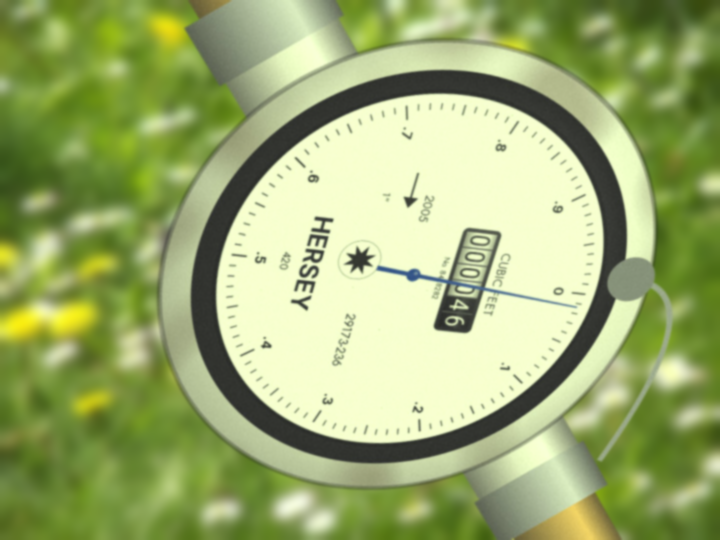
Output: 46.01ft³
